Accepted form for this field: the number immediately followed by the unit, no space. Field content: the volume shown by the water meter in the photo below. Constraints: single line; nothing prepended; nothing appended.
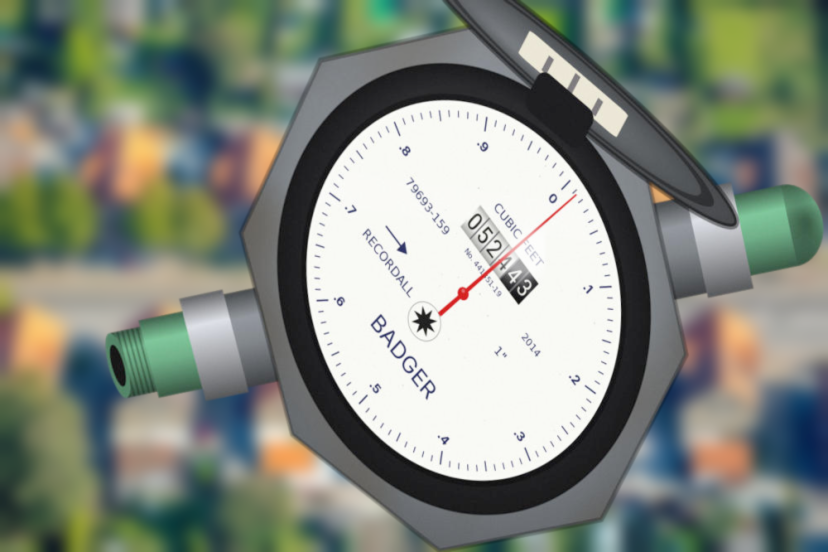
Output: 52443.01ft³
